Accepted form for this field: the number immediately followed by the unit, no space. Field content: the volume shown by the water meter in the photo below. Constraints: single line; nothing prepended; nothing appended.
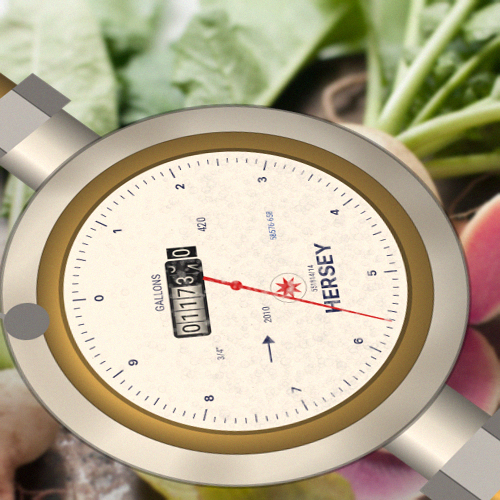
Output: 117335.6gal
